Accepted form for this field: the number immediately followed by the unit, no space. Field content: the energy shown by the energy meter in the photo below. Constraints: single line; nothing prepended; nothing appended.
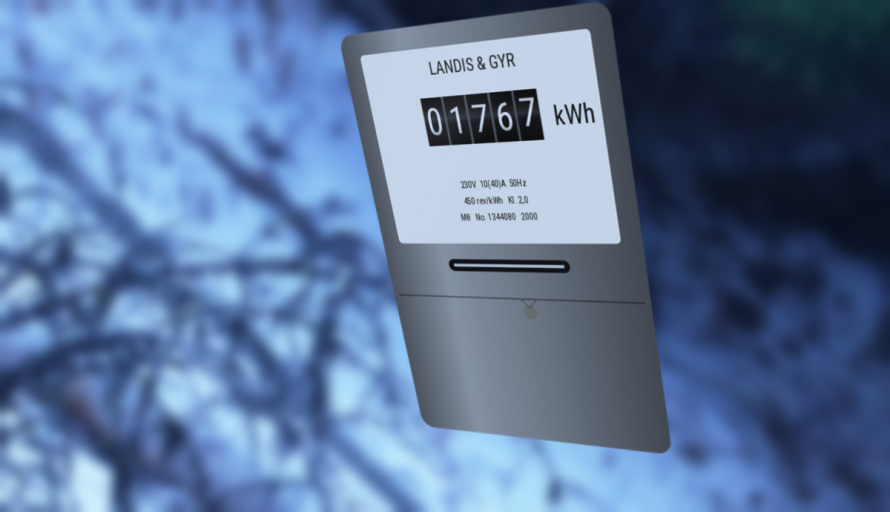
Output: 1767kWh
